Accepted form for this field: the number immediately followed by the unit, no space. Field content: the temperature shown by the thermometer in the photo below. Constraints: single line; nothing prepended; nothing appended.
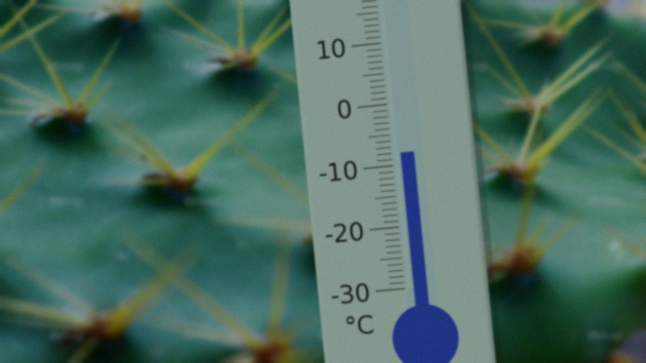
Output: -8°C
